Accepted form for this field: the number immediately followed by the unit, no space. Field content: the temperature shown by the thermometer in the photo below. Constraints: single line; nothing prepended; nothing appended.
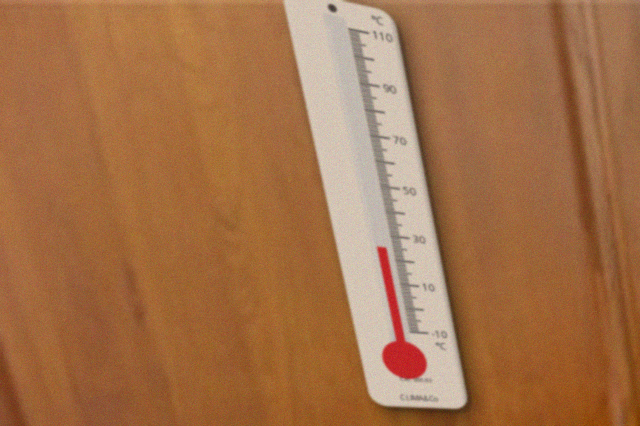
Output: 25°C
